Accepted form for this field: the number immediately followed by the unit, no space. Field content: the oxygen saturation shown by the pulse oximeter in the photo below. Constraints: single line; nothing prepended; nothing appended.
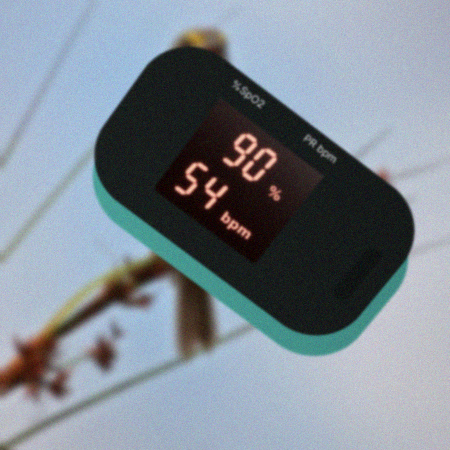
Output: 90%
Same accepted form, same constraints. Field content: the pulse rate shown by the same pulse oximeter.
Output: 54bpm
